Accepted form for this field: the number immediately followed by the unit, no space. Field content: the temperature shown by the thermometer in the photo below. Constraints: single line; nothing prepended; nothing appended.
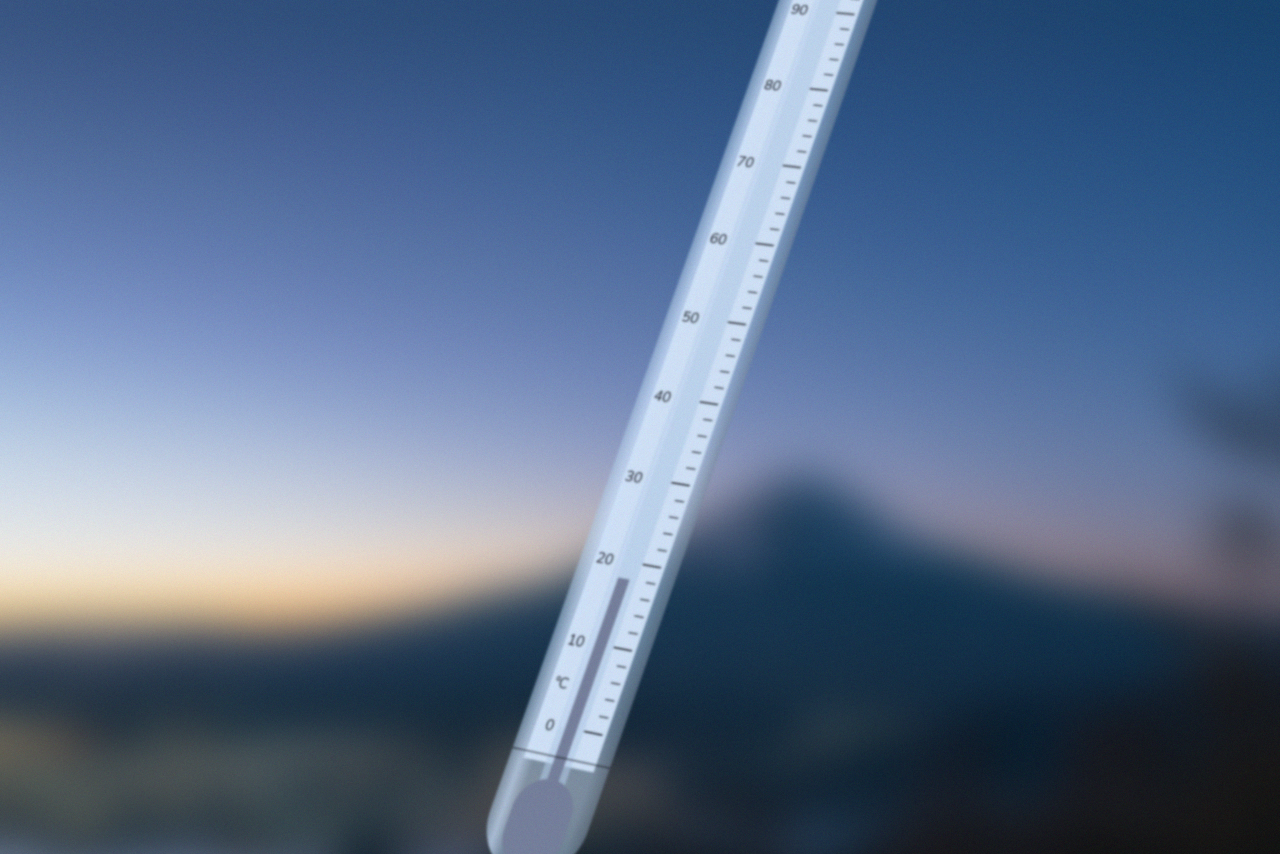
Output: 18°C
